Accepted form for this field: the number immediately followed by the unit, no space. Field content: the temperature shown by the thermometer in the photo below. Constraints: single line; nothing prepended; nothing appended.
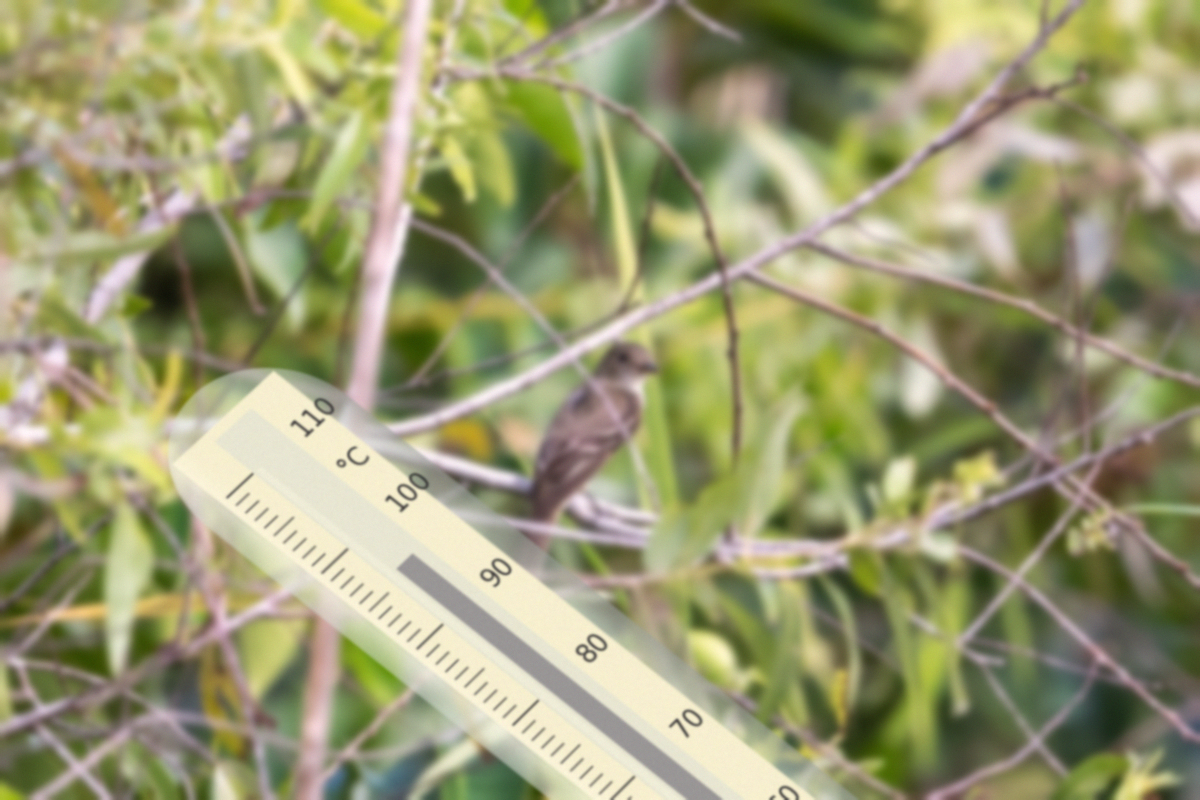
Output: 96°C
